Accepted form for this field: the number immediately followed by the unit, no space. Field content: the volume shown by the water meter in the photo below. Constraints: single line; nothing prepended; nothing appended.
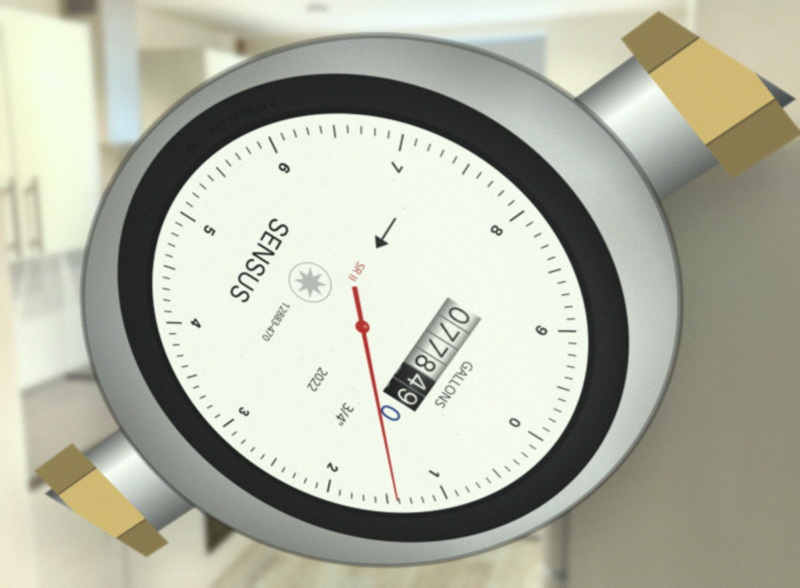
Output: 778491.4gal
